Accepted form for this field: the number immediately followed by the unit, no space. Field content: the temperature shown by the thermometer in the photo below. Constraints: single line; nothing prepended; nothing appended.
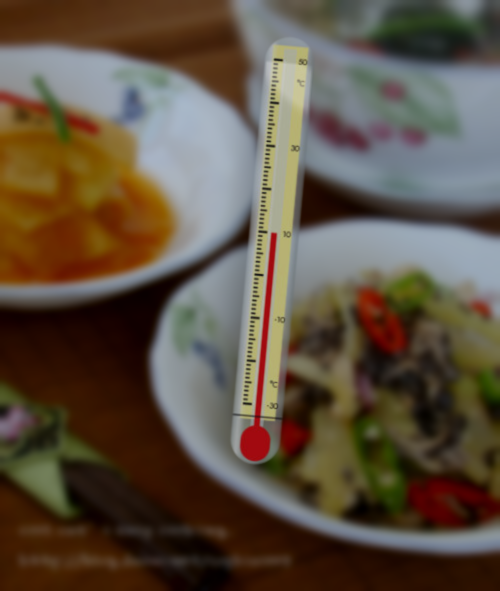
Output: 10°C
